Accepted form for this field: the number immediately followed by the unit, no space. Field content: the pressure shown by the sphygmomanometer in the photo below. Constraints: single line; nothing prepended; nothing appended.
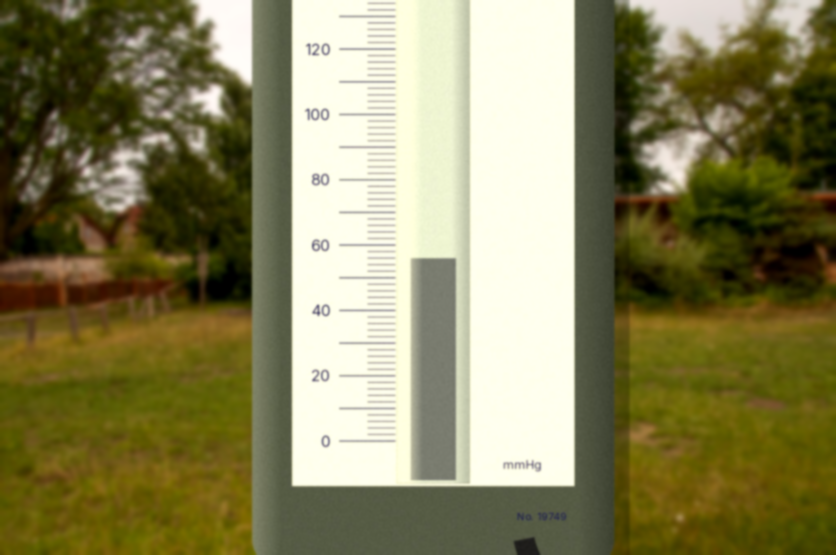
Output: 56mmHg
